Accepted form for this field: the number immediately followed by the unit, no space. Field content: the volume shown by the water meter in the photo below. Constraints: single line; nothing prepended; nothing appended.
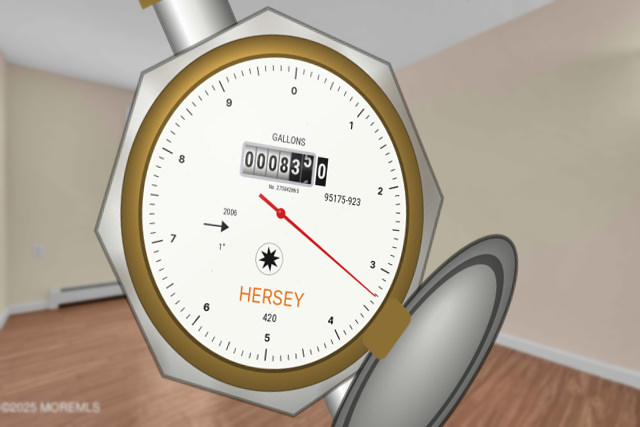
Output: 8353.3gal
